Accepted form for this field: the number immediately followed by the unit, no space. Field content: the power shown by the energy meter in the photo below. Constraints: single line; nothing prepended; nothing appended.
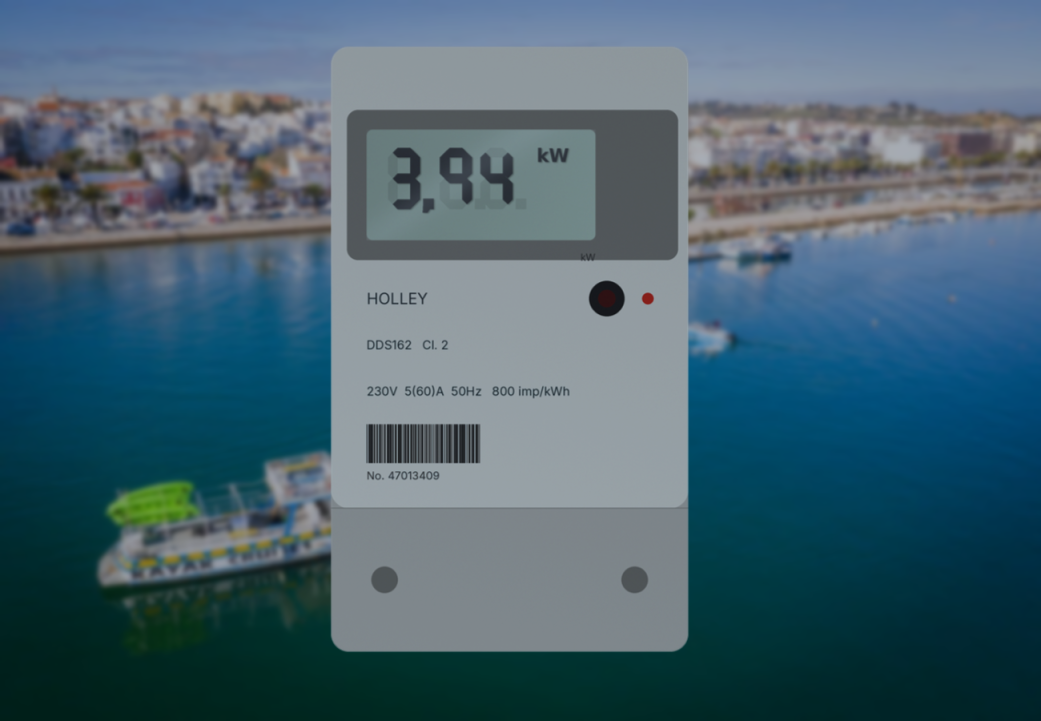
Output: 3.94kW
